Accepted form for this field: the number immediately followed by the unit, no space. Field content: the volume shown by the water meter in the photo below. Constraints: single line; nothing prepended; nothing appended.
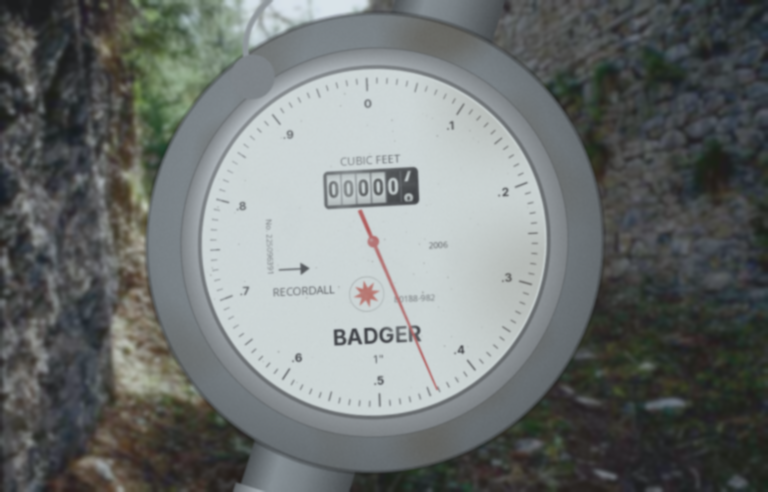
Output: 7.44ft³
